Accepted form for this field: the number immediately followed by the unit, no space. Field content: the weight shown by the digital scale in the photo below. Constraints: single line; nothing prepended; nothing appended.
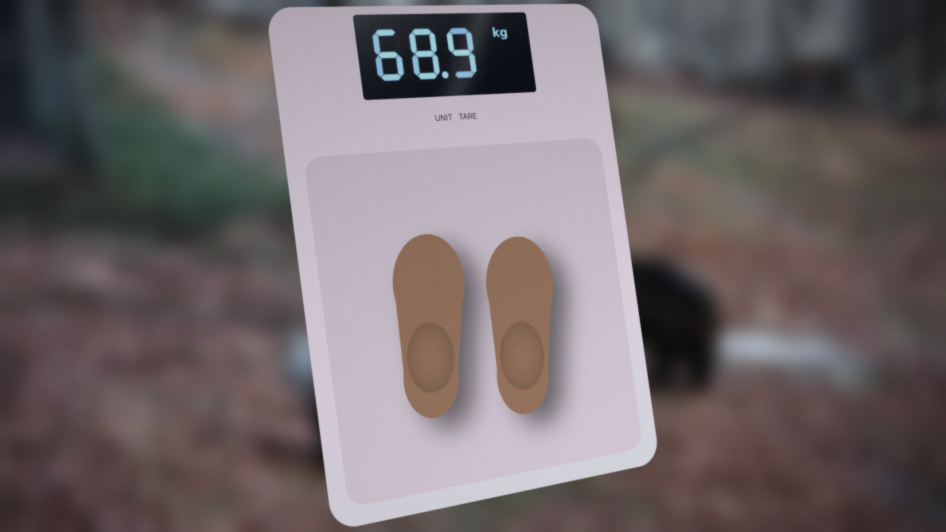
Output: 68.9kg
